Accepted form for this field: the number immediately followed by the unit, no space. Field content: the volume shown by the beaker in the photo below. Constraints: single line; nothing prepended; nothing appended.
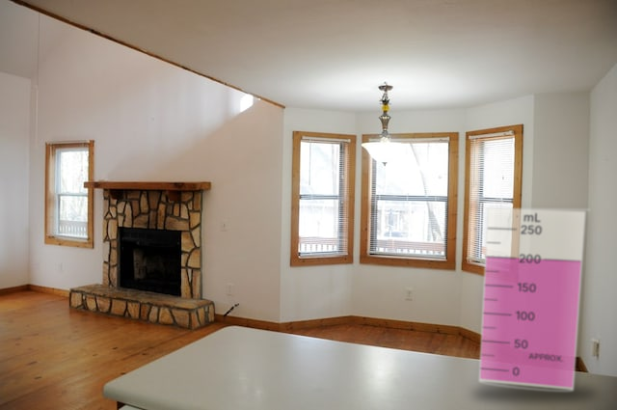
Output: 200mL
